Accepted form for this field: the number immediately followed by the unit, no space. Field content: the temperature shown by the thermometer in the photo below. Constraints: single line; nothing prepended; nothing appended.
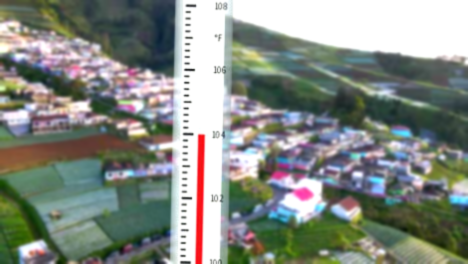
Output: 104°F
